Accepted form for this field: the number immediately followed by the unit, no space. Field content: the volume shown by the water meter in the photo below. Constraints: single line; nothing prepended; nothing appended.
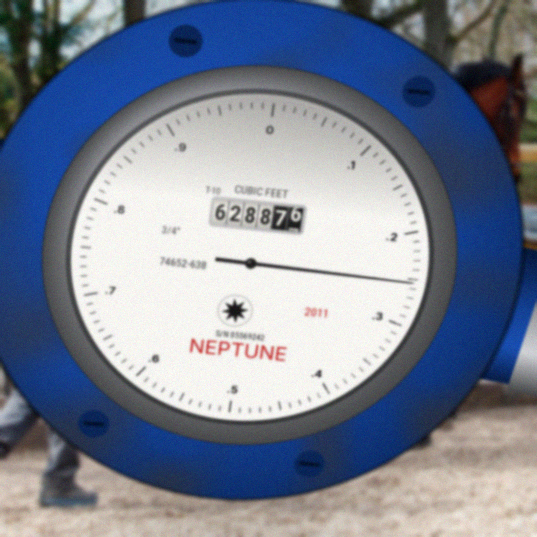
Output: 628876.25ft³
